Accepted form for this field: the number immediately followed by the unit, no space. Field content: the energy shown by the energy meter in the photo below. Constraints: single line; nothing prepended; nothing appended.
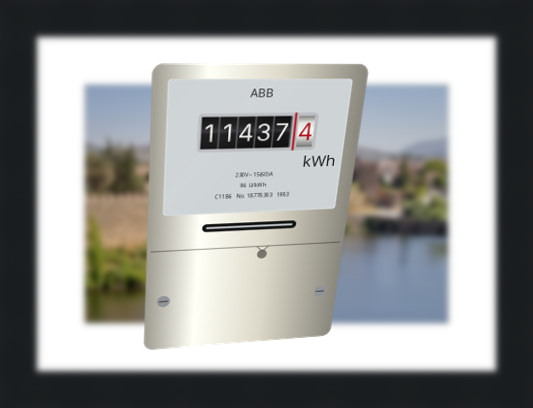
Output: 11437.4kWh
